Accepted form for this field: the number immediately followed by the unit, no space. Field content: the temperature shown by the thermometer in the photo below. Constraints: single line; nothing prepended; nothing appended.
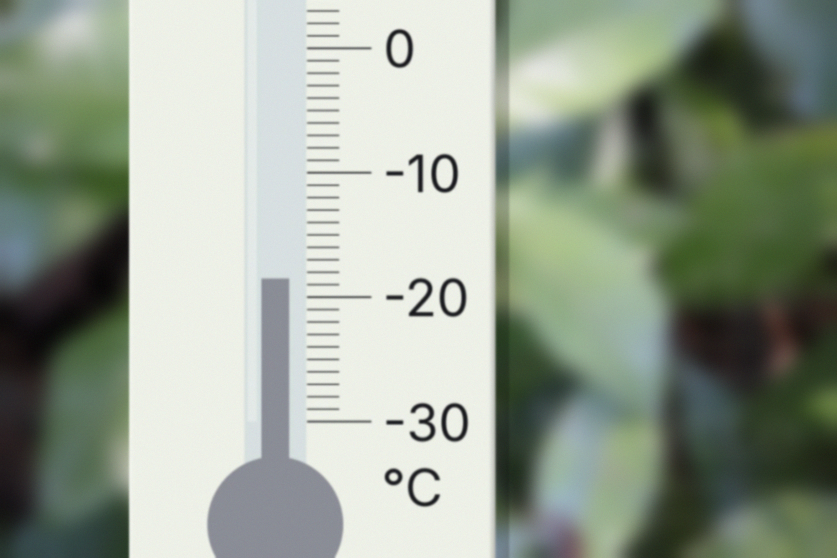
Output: -18.5°C
